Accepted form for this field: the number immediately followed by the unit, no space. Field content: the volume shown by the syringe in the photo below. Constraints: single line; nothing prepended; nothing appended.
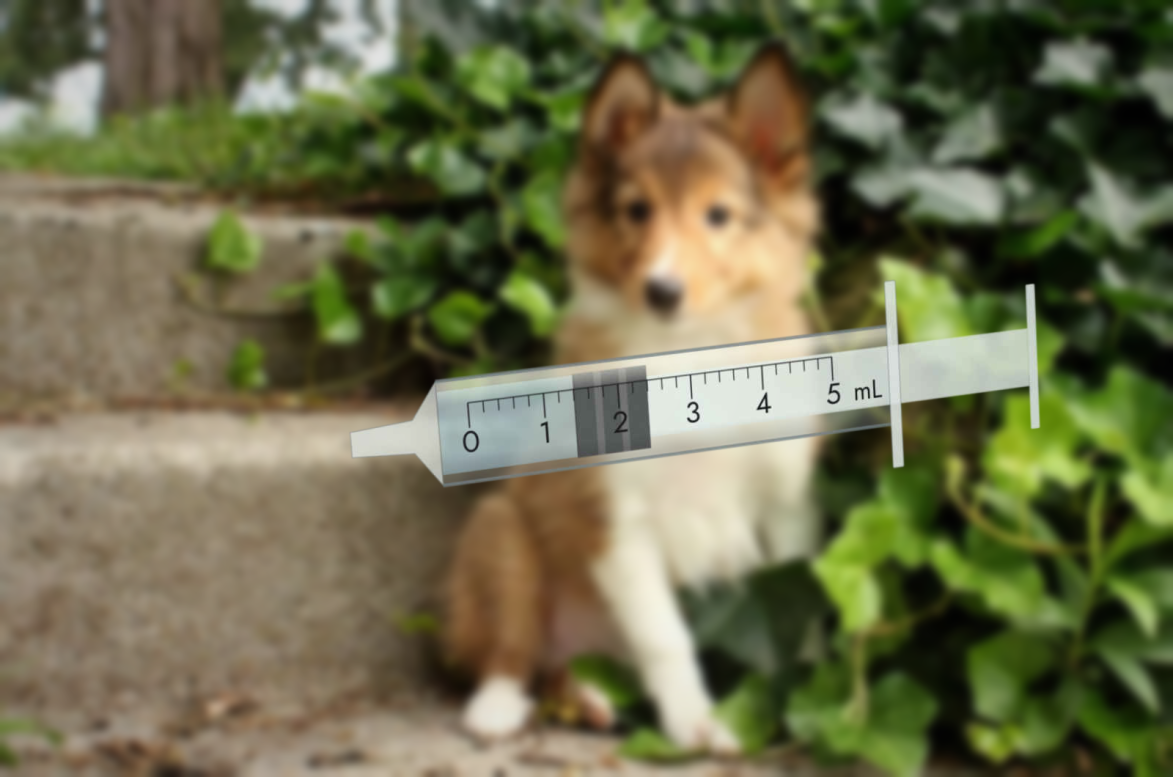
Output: 1.4mL
